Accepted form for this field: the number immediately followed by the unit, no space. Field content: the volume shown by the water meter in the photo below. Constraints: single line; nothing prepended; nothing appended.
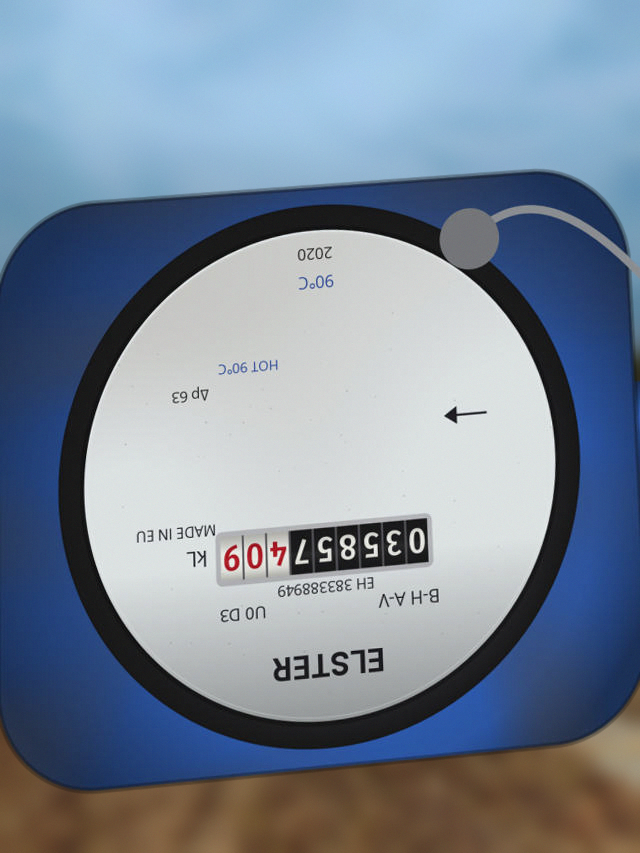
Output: 35857.409kL
